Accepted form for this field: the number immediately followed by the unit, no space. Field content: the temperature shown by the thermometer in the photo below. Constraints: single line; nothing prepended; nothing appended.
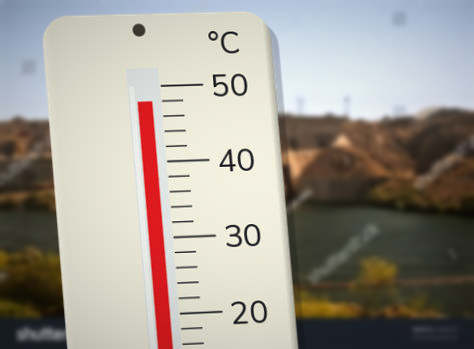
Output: 48°C
